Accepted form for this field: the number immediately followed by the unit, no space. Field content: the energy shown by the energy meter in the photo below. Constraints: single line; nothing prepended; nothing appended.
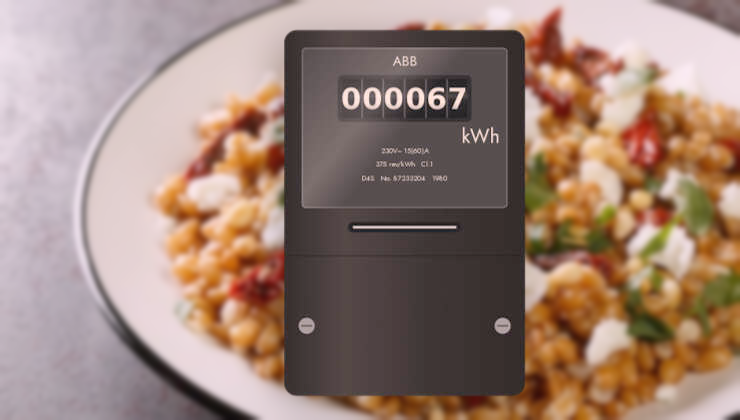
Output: 67kWh
